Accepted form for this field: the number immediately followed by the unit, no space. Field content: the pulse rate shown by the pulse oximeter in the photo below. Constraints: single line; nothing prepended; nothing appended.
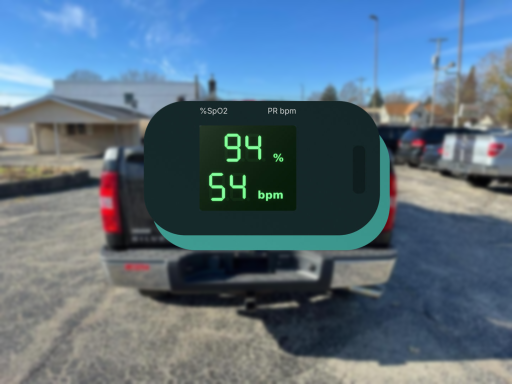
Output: 54bpm
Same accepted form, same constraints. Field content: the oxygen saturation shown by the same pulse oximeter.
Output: 94%
